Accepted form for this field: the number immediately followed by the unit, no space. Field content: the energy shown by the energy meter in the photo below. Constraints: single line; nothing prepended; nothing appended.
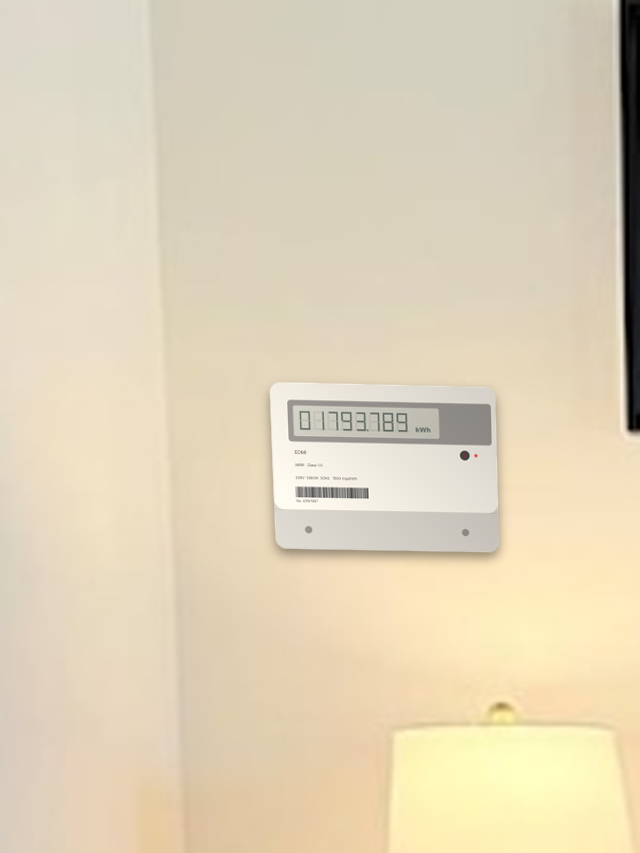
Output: 1793.789kWh
